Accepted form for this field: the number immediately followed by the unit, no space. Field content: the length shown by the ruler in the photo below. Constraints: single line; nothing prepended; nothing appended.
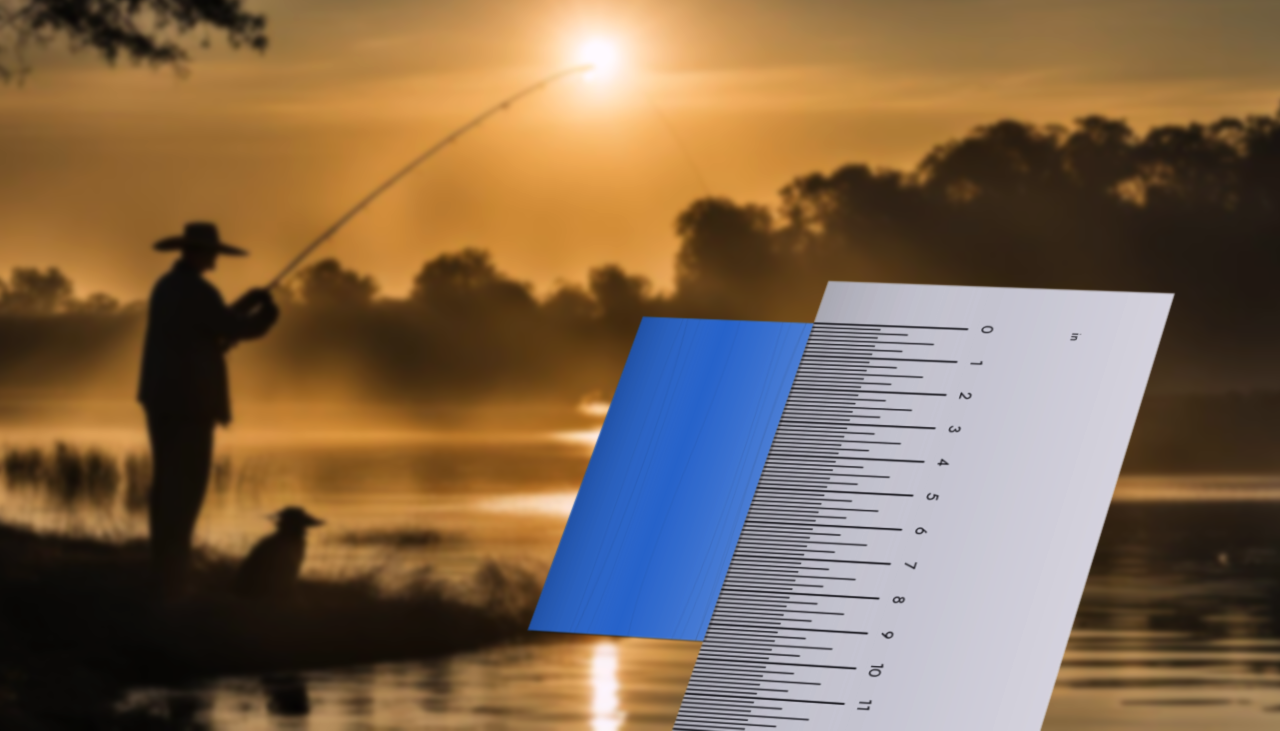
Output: 9.5in
